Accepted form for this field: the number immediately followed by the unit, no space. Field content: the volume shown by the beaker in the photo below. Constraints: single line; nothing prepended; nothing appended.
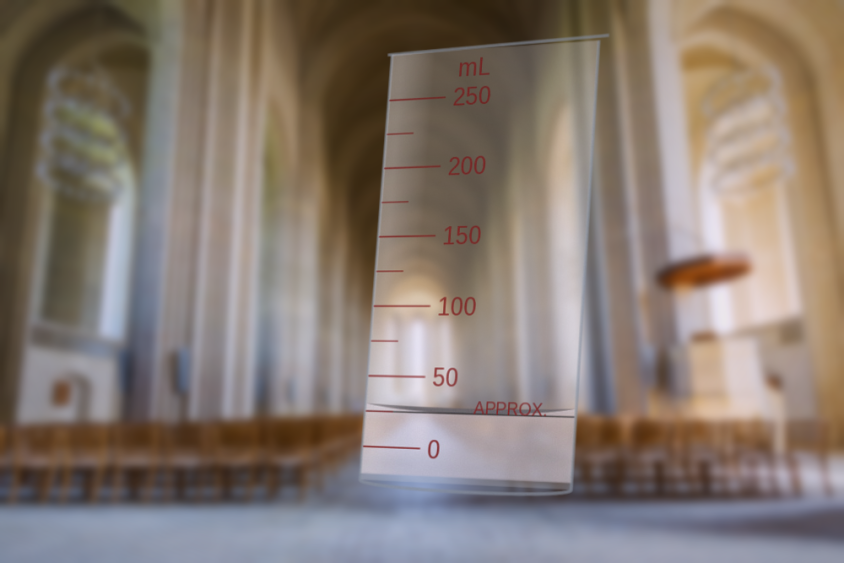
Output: 25mL
